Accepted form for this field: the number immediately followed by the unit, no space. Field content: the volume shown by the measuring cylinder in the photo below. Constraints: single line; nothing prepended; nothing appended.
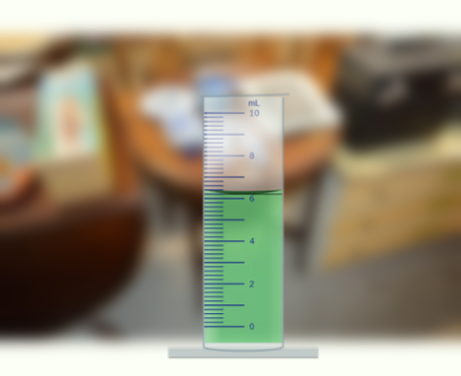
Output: 6.2mL
